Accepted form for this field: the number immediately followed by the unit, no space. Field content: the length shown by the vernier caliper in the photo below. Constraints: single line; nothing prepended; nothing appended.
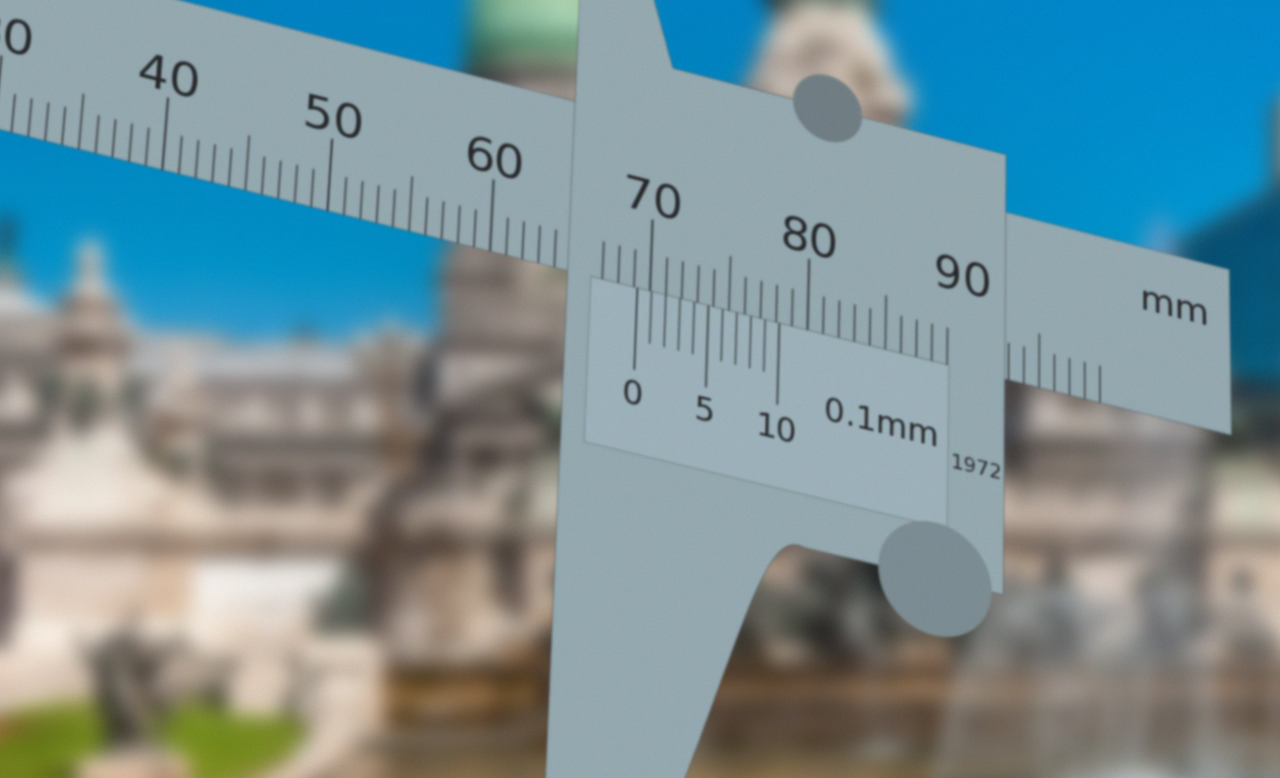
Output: 69.2mm
